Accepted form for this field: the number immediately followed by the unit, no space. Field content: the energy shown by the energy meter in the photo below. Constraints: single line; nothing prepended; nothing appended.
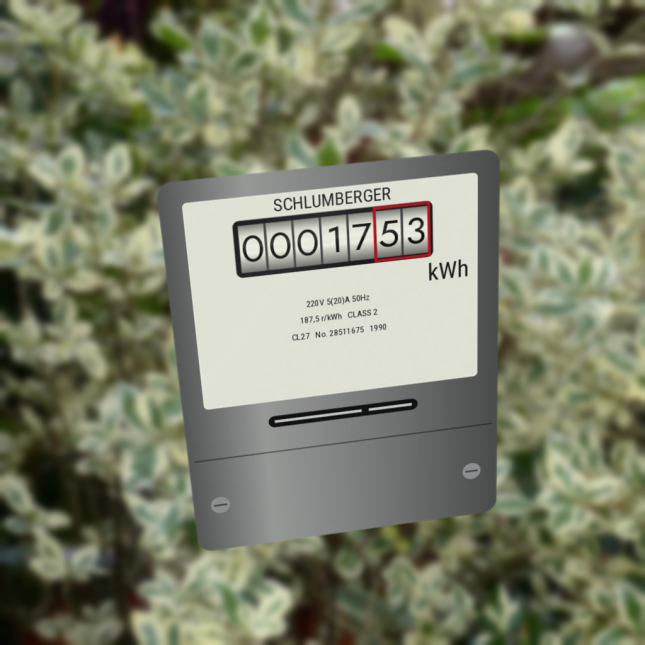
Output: 17.53kWh
